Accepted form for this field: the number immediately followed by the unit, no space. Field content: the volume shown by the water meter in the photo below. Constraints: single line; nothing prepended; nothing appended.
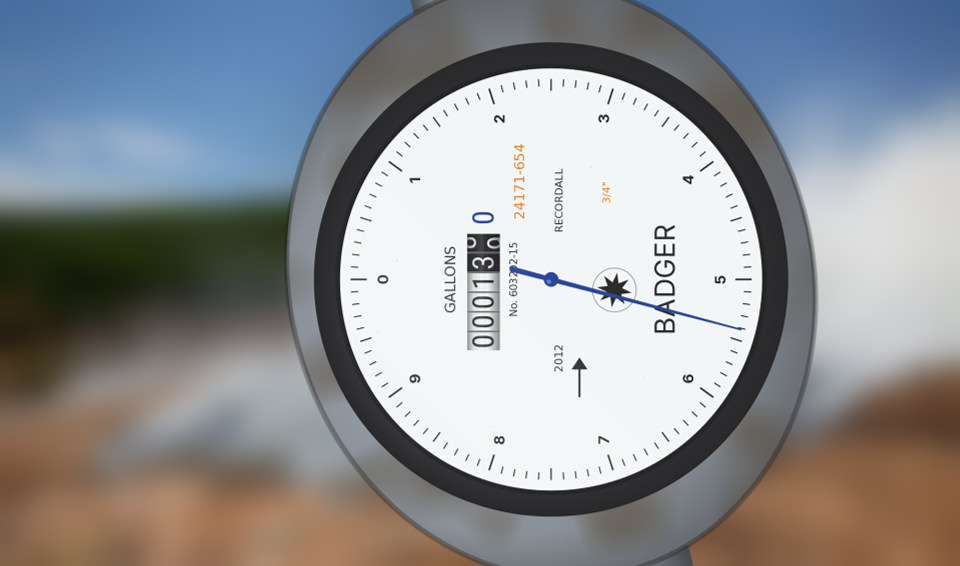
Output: 1385.4gal
